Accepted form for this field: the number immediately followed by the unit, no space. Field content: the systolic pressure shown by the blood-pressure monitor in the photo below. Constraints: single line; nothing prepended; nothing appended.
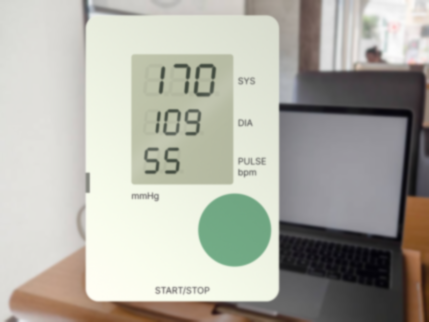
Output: 170mmHg
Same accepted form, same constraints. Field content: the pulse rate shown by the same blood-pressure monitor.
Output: 55bpm
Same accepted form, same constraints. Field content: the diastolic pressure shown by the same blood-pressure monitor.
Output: 109mmHg
